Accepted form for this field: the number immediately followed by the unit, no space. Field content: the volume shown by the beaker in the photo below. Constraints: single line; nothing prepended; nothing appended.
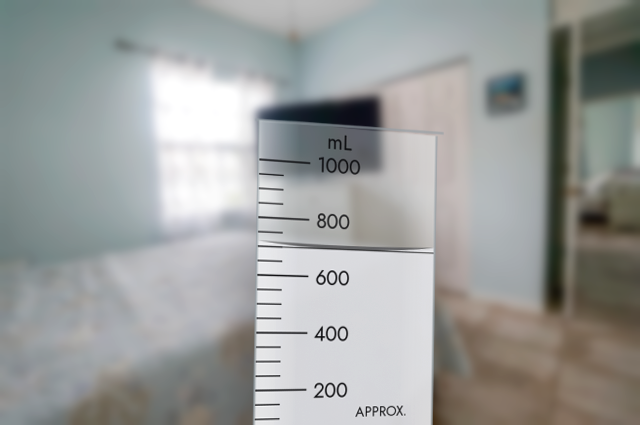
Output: 700mL
